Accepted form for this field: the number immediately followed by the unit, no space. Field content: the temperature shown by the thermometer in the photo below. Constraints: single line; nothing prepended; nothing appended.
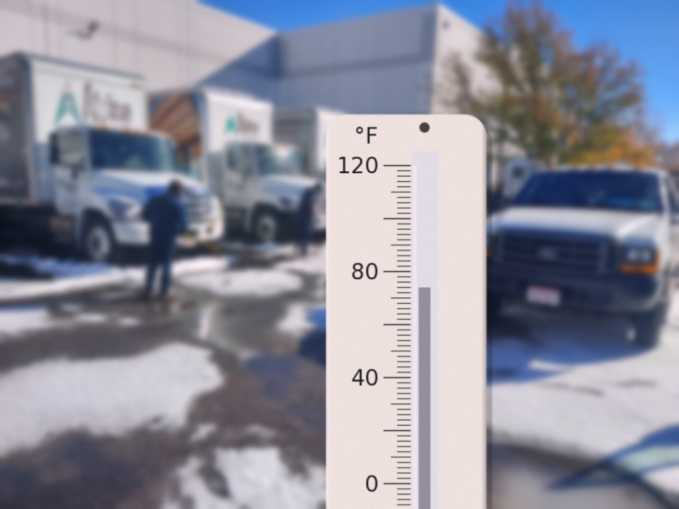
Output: 74°F
